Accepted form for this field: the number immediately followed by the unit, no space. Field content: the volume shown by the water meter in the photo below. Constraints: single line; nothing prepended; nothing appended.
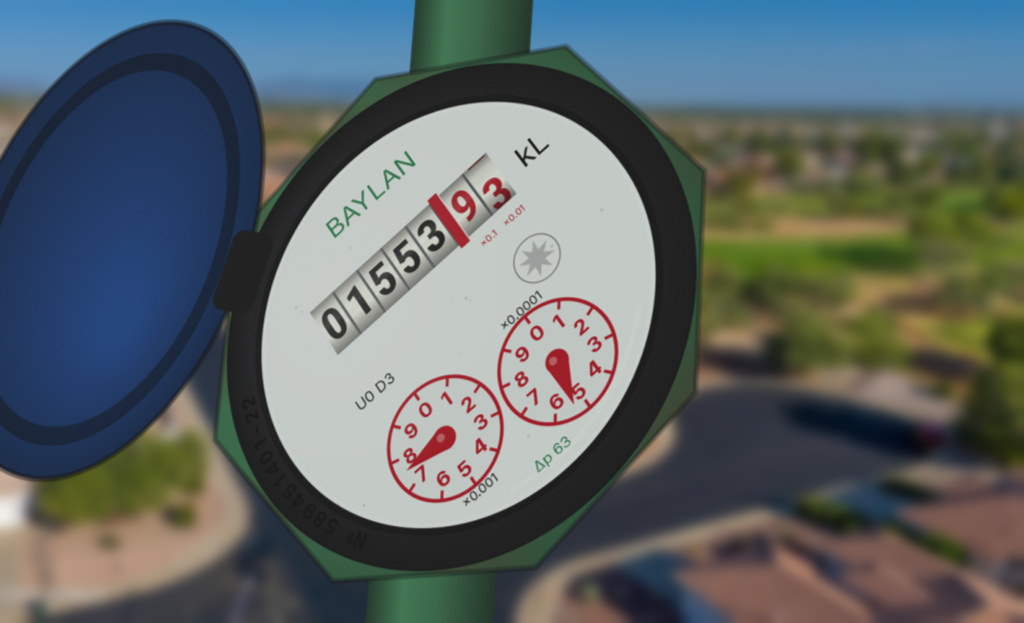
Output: 1553.9275kL
